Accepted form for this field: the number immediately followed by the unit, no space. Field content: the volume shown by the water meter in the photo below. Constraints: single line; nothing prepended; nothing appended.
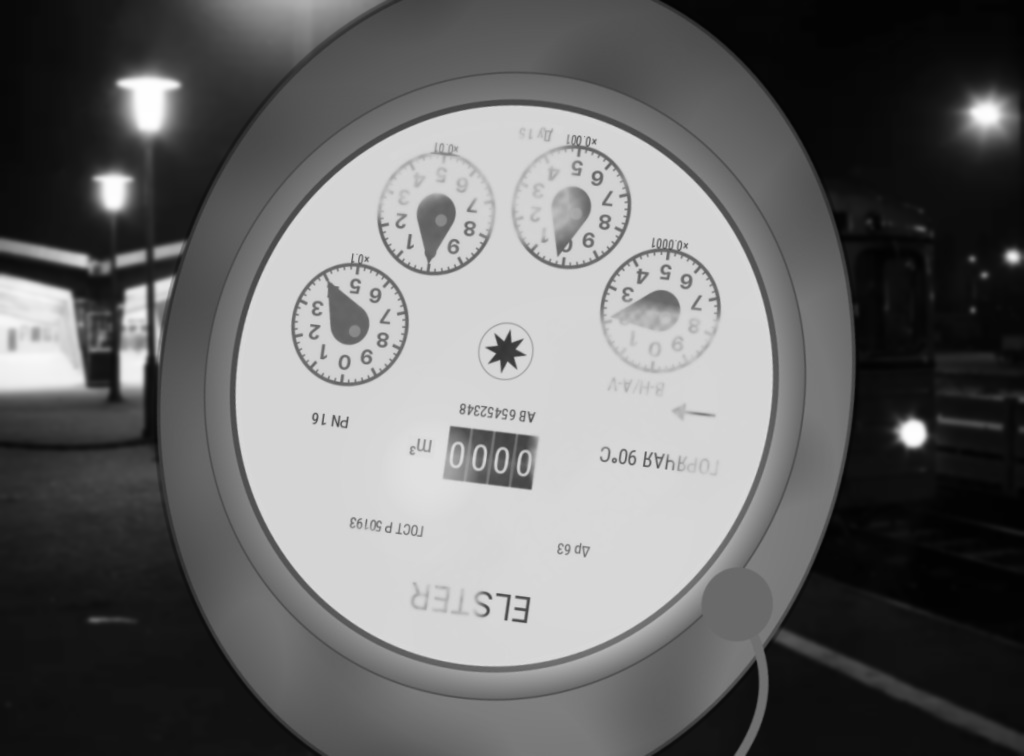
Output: 0.4002m³
